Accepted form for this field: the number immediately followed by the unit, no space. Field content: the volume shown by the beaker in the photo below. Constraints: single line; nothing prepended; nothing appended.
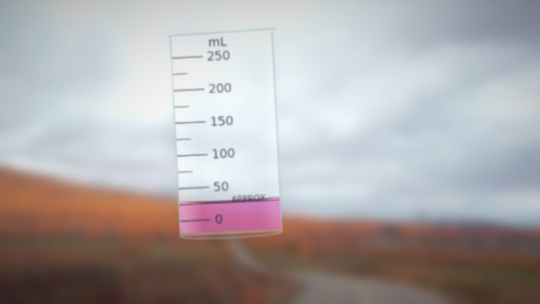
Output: 25mL
